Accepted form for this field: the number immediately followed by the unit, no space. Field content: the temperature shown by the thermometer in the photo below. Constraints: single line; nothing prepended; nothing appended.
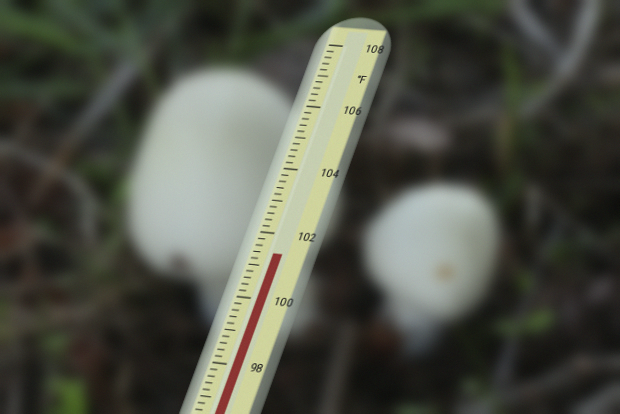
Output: 101.4°F
